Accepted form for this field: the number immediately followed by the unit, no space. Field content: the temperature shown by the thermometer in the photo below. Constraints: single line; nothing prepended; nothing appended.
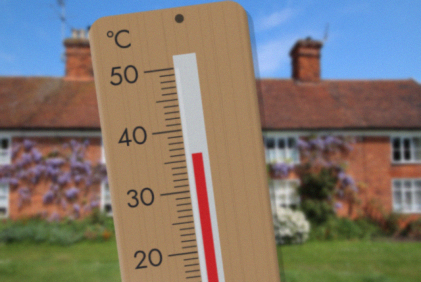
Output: 36°C
